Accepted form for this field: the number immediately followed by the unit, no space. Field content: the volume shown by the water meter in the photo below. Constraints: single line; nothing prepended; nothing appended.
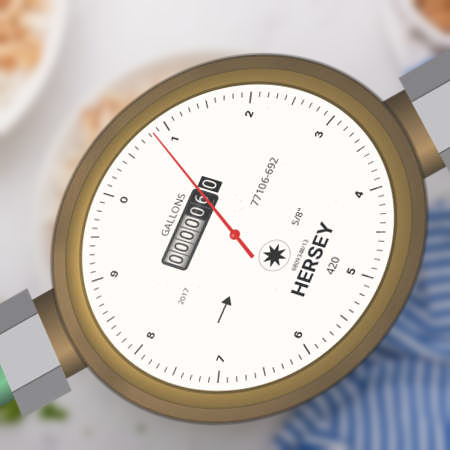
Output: 60.8gal
